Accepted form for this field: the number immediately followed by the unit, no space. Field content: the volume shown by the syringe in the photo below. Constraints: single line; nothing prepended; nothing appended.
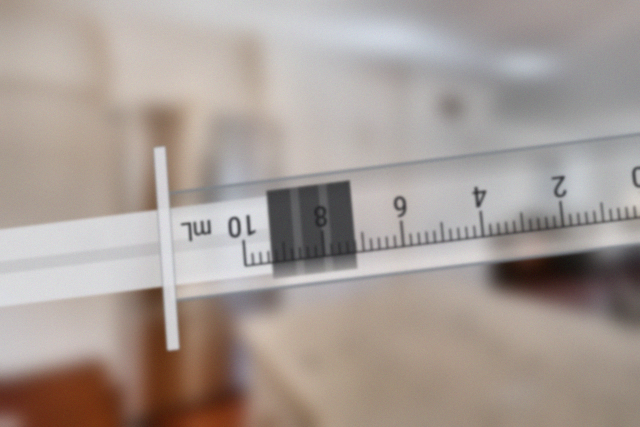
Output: 7.2mL
